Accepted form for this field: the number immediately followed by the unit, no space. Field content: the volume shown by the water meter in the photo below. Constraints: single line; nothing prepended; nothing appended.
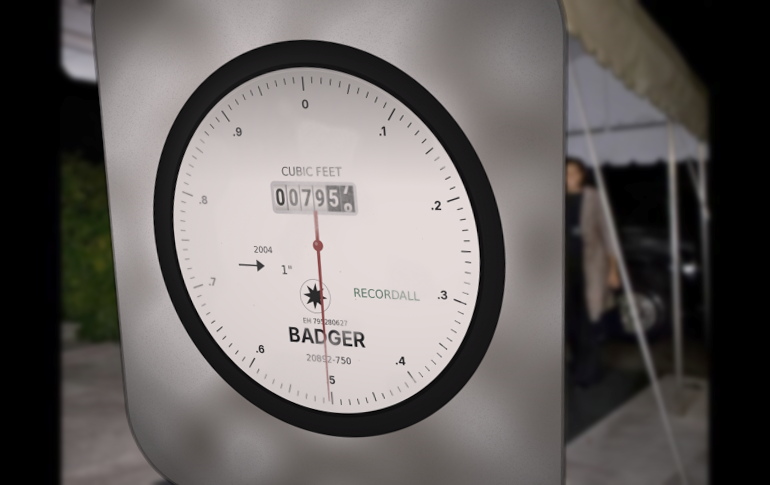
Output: 7957.50ft³
